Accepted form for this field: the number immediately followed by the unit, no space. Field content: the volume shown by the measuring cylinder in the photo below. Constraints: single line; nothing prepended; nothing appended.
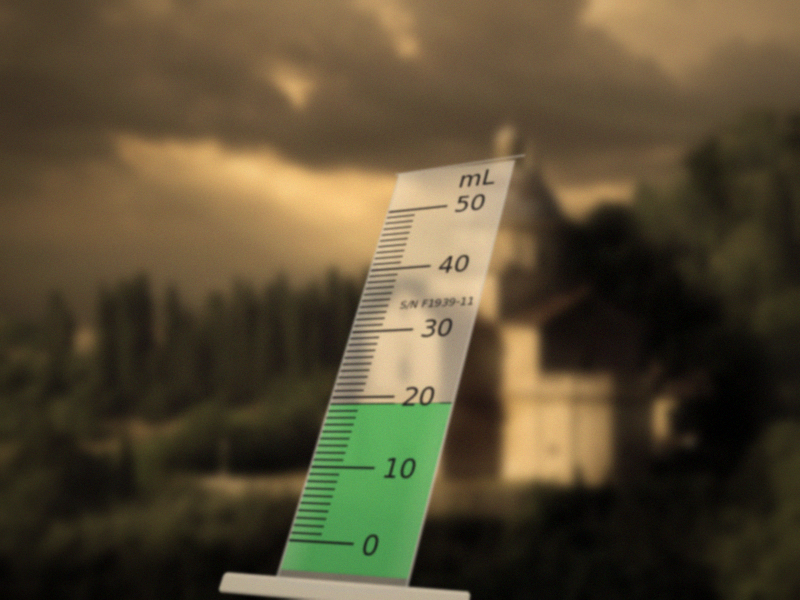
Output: 19mL
